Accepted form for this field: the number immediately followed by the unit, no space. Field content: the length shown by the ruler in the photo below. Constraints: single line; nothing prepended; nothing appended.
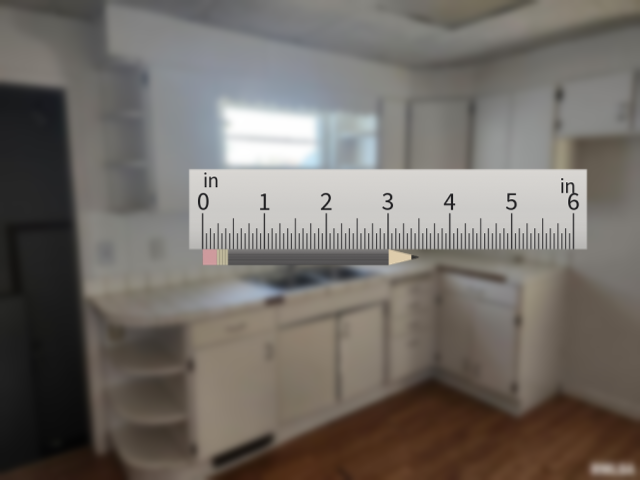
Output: 3.5in
